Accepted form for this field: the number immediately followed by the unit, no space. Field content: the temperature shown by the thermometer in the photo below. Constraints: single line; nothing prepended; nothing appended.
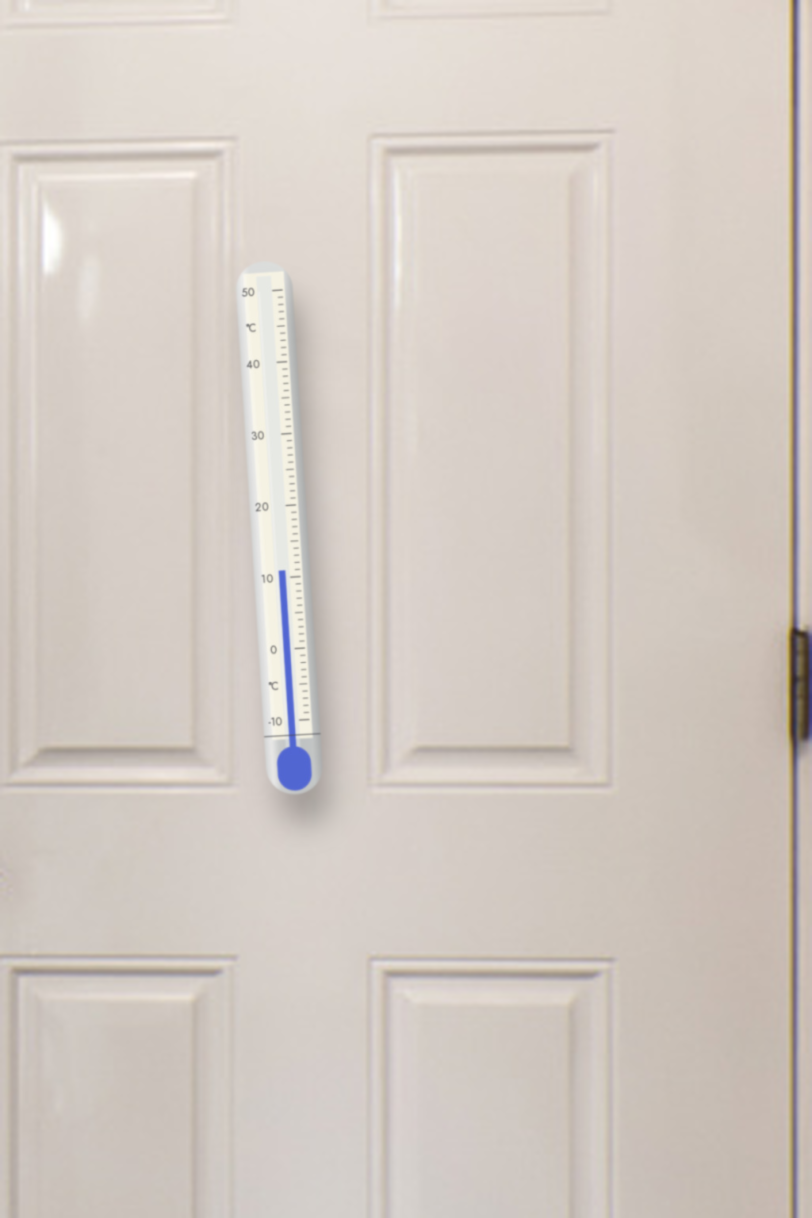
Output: 11°C
